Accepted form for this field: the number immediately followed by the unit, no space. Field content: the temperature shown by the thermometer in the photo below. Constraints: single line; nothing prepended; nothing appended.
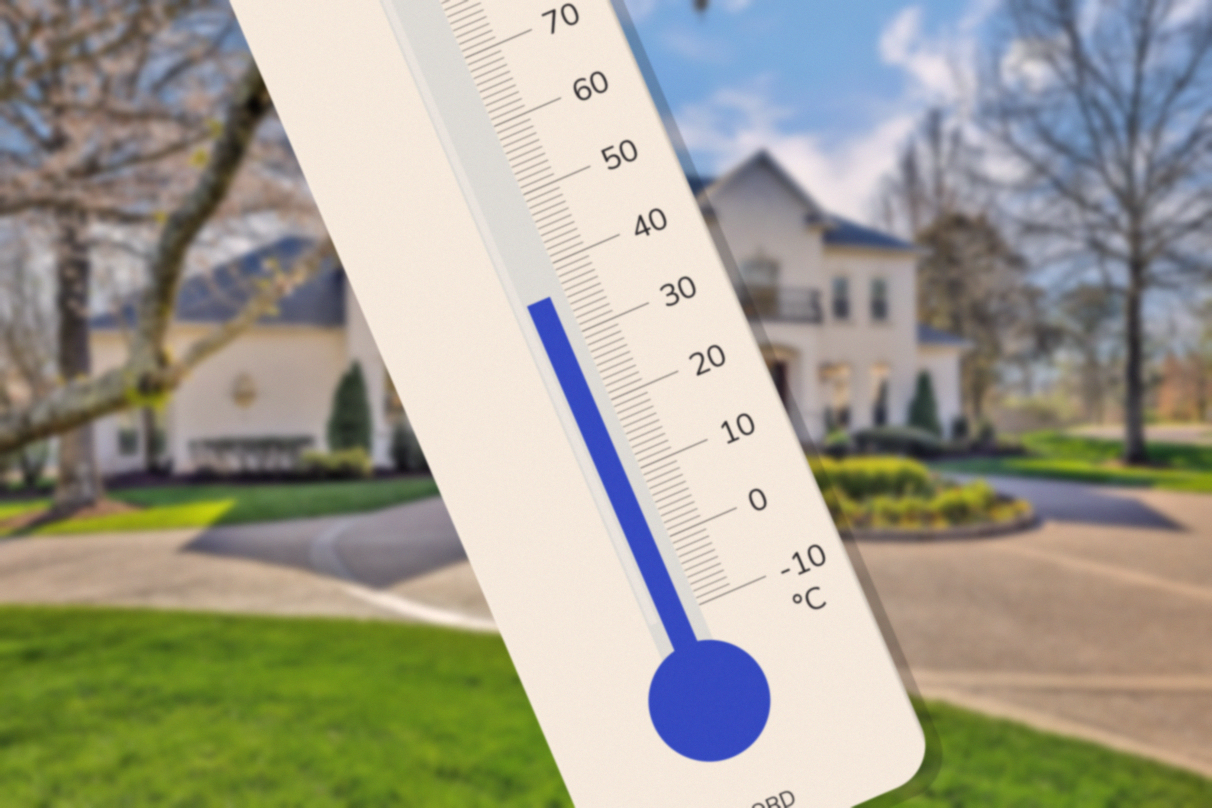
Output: 36°C
